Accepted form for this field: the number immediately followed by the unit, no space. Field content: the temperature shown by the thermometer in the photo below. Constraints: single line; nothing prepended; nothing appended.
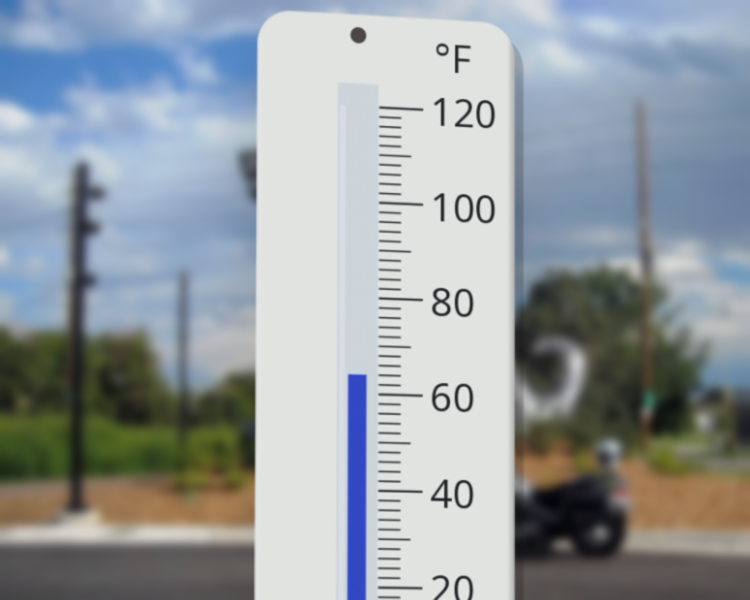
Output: 64°F
